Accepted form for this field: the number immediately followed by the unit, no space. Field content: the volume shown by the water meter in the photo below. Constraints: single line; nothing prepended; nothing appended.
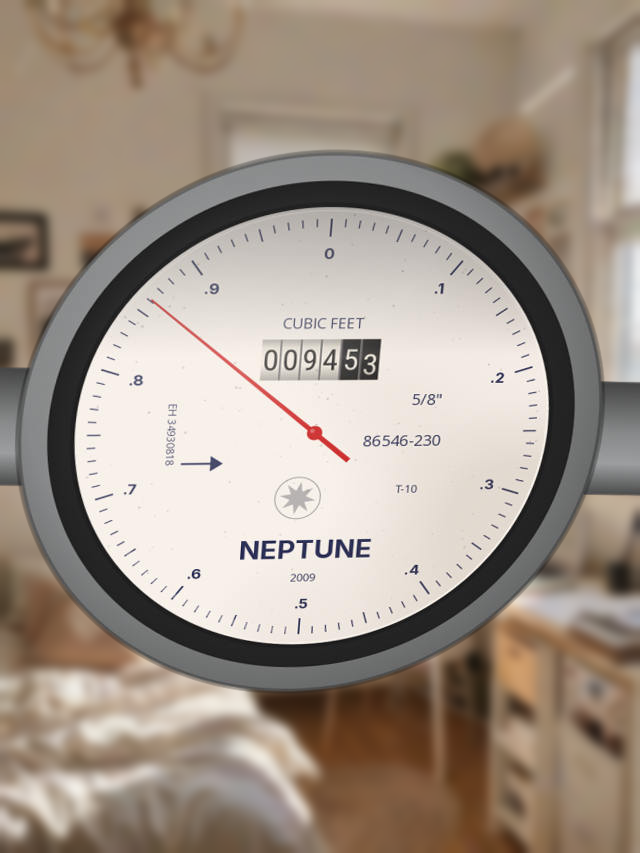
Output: 9452.86ft³
